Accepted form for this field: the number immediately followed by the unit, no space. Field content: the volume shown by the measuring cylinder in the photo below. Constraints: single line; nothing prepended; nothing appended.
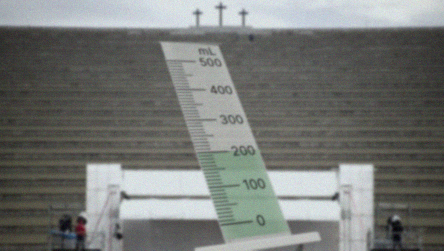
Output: 200mL
